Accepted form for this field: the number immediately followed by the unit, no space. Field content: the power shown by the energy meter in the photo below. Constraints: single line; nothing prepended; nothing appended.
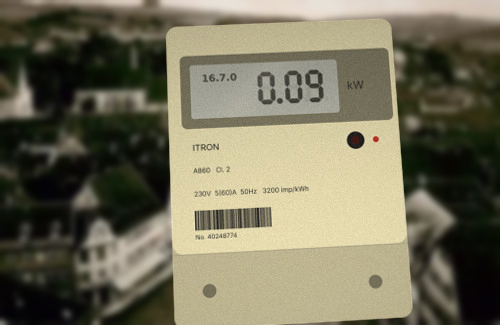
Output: 0.09kW
